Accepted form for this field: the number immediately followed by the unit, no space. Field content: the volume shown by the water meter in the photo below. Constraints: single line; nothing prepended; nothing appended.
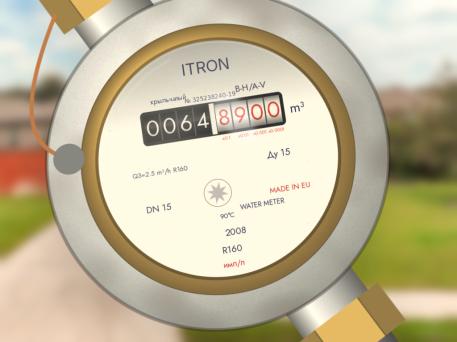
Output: 64.8900m³
